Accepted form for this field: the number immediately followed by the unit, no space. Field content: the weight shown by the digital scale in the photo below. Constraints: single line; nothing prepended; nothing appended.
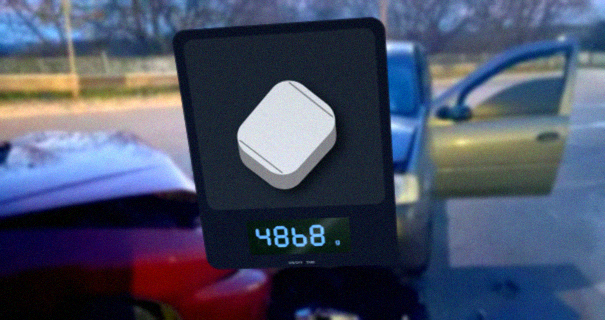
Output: 4868g
